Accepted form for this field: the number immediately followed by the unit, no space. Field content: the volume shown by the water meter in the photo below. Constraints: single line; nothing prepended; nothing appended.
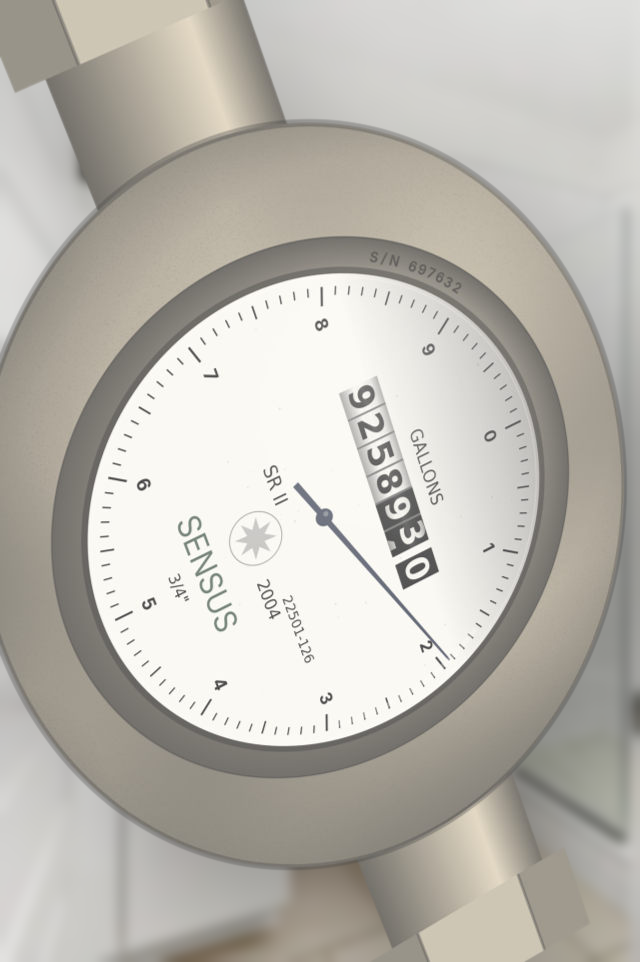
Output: 9258931.9gal
